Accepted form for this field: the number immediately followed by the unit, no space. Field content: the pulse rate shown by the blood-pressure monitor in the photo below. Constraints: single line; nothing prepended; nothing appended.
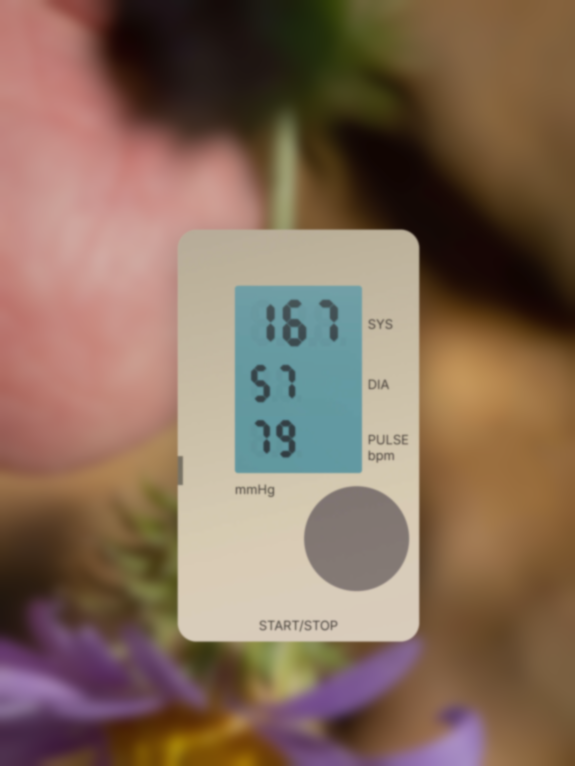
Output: 79bpm
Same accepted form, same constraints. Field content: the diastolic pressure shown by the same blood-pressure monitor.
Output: 57mmHg
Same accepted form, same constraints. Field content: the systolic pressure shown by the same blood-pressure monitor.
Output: 167mmHg
